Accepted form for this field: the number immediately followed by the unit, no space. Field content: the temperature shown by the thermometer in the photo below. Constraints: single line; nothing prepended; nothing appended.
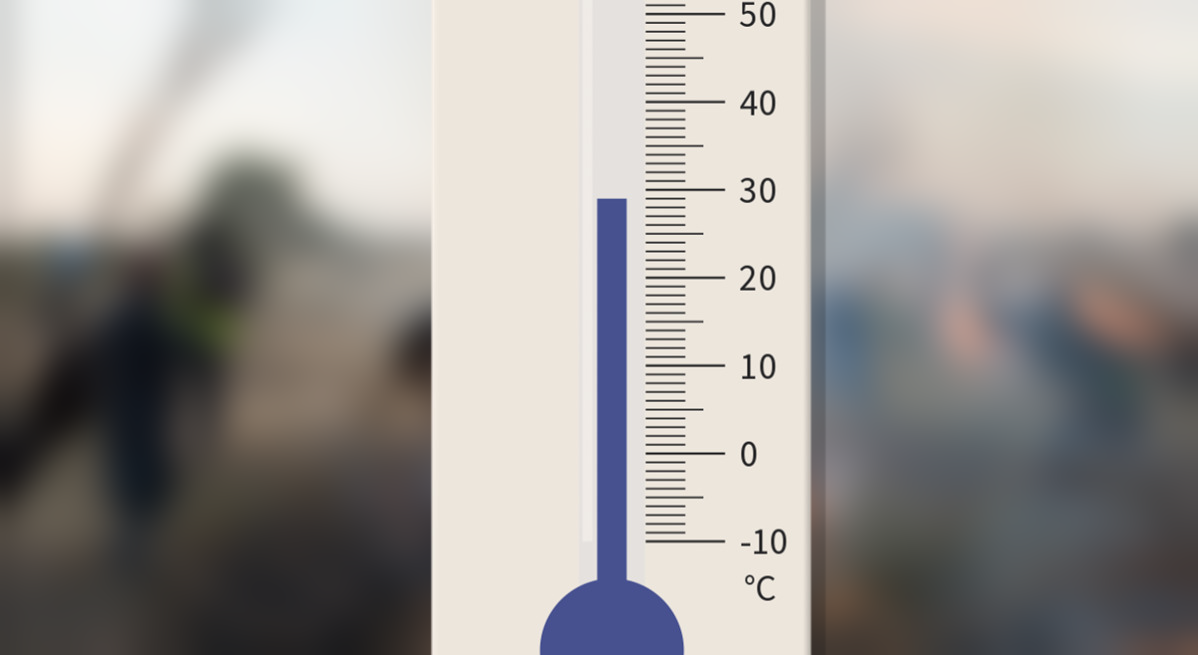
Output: 29°C
